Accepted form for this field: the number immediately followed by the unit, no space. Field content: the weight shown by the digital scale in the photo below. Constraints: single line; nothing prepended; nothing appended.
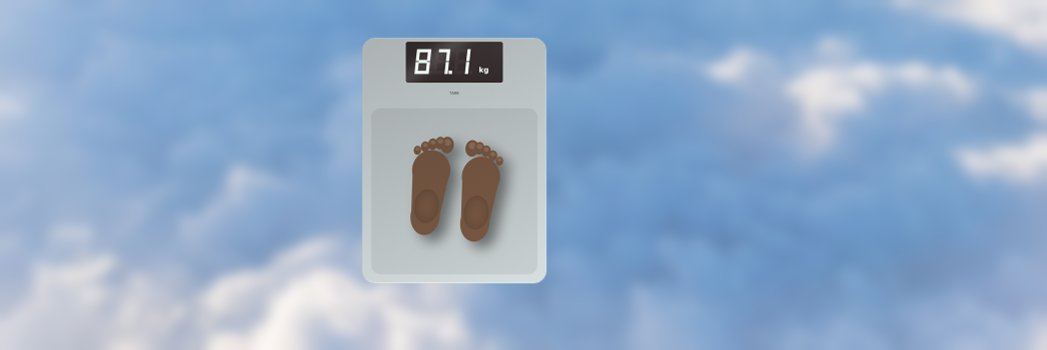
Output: 87.1kg
